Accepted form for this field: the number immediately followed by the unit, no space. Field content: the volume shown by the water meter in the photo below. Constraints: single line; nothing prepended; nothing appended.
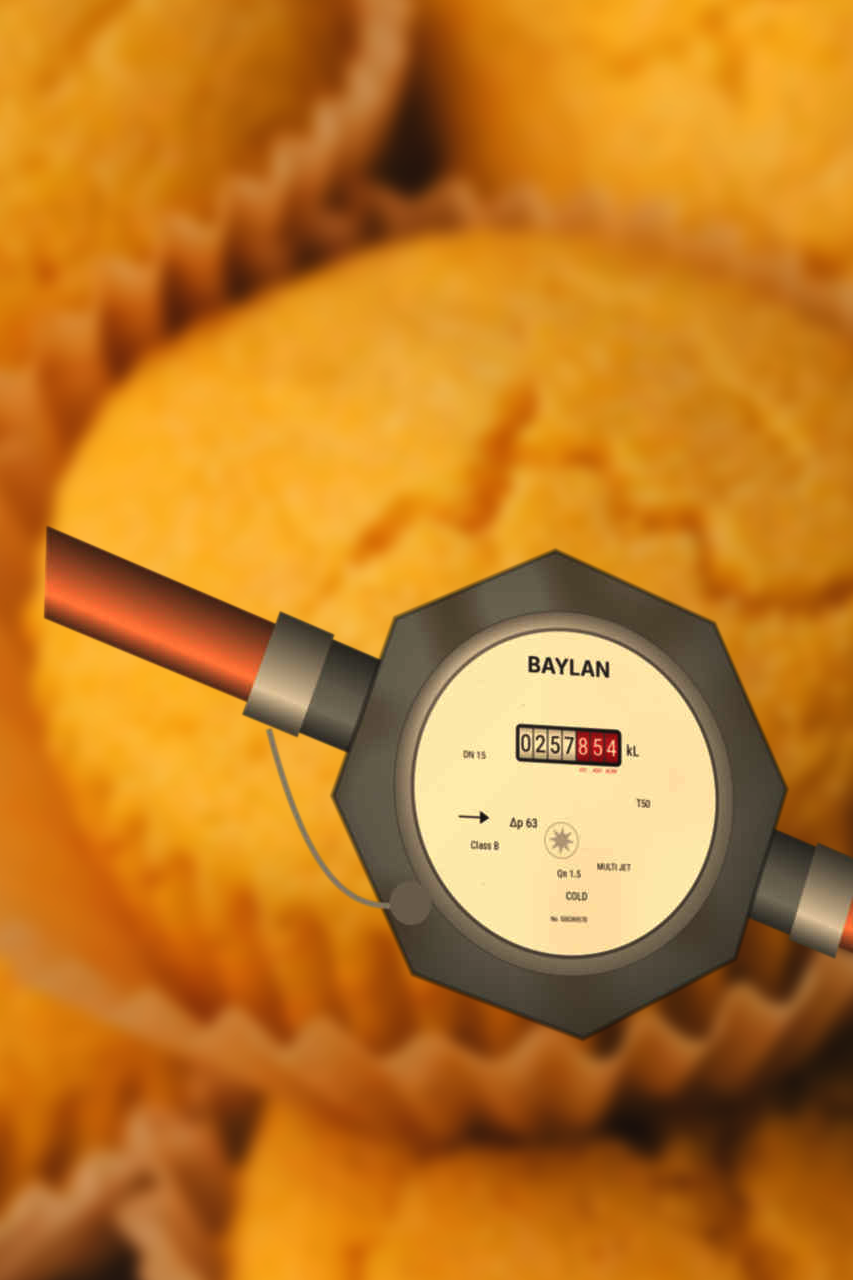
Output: 257.854kL
